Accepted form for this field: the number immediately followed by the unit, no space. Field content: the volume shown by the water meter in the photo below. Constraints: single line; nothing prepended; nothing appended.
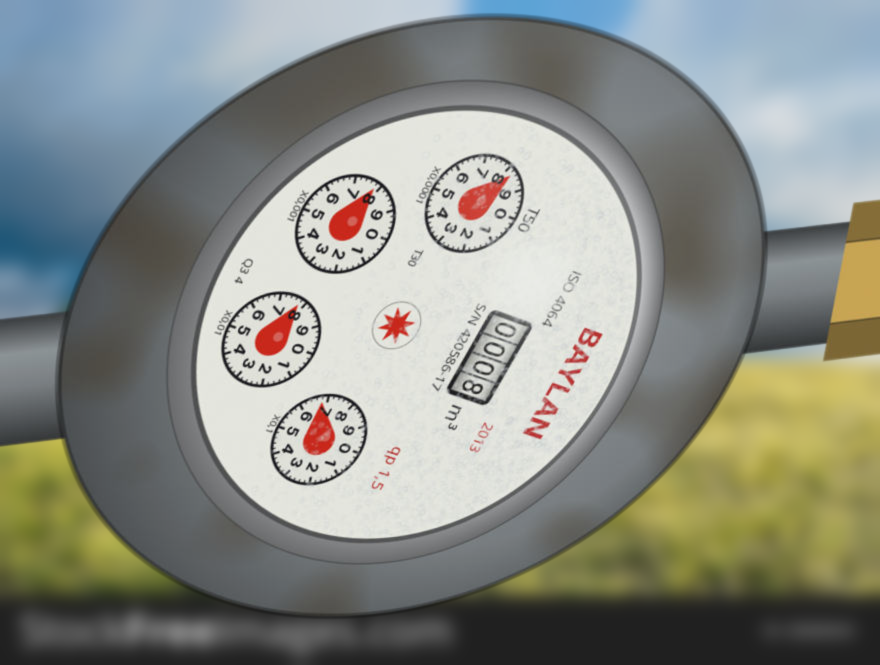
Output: 8.6778m³
